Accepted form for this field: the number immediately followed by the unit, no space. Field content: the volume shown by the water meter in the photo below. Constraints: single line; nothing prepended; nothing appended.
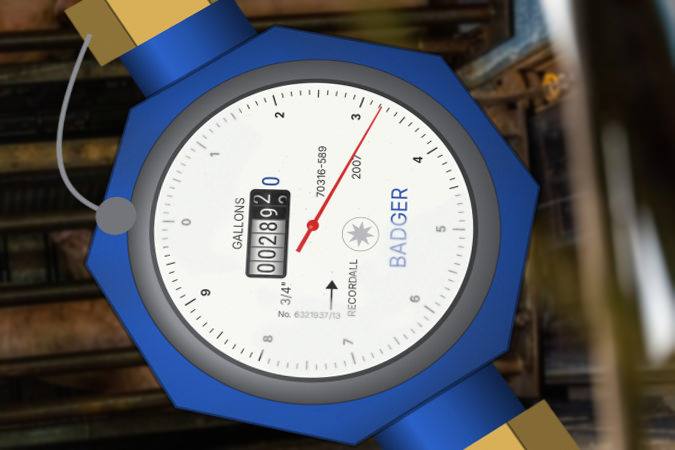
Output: 28923.2gal
